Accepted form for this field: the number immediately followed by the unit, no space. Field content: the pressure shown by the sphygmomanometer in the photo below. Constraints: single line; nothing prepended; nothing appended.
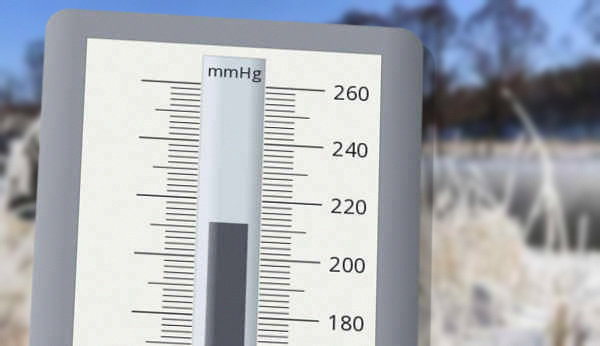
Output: 212mmHg
